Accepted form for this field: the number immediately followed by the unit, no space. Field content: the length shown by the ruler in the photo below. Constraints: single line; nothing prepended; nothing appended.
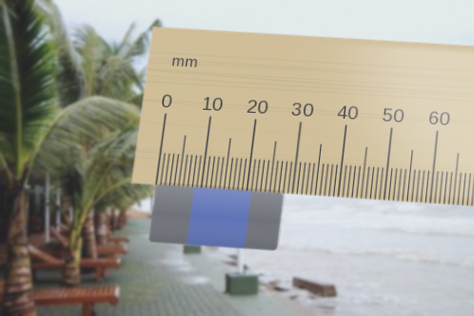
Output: 28mm
